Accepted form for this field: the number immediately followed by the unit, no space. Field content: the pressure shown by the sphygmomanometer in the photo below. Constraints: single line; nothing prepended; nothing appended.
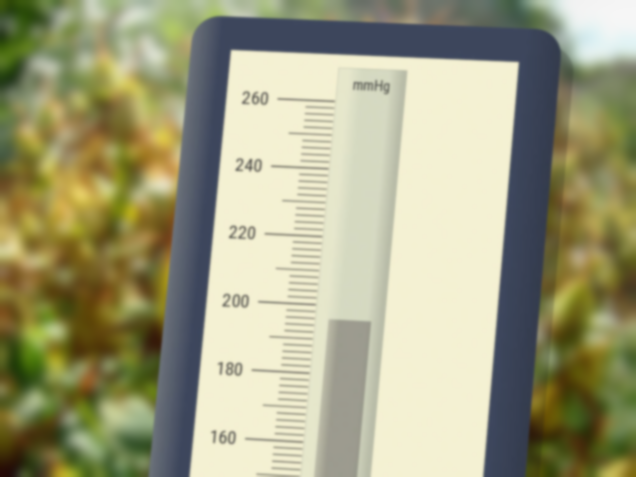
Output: 196mmHg
